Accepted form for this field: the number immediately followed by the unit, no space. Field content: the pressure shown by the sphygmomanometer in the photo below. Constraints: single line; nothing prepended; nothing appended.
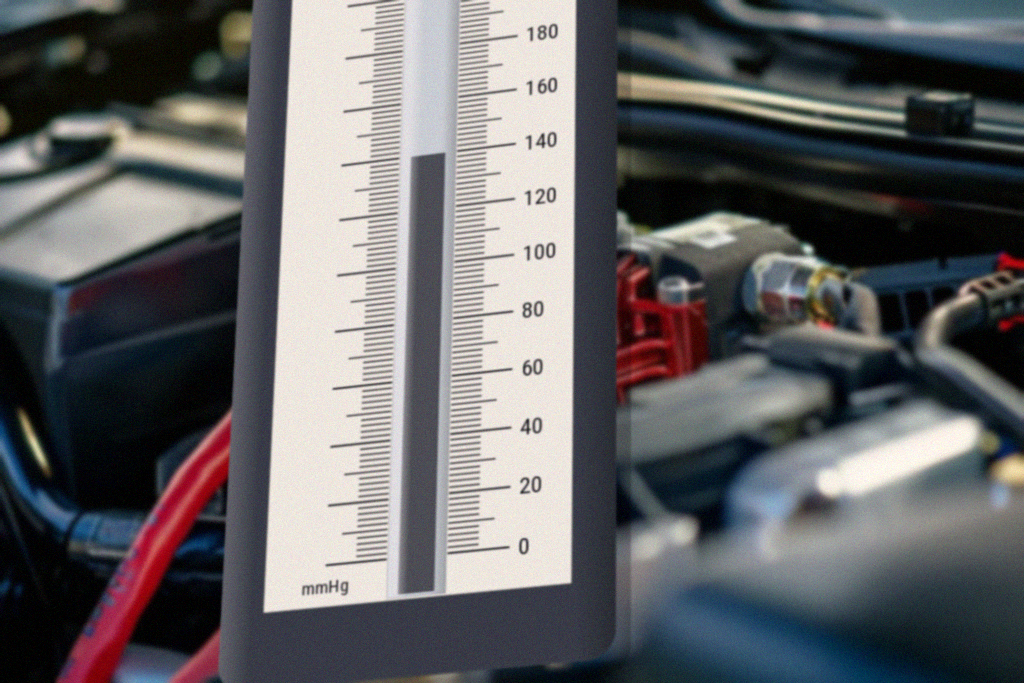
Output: 140mmHg
